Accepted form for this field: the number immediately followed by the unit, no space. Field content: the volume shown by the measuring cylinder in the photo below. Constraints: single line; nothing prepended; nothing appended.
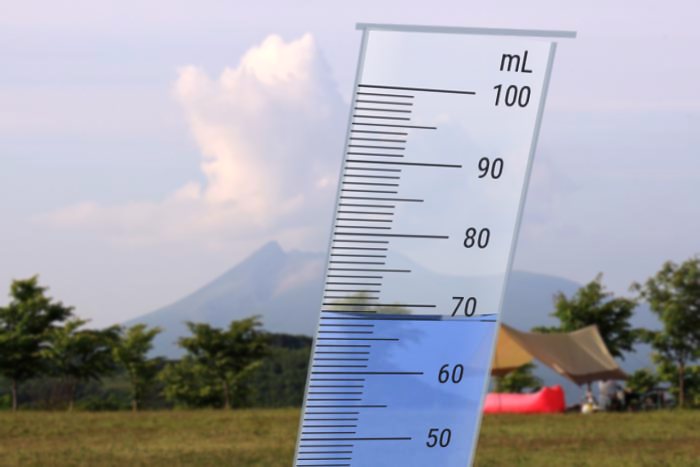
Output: 68mL
